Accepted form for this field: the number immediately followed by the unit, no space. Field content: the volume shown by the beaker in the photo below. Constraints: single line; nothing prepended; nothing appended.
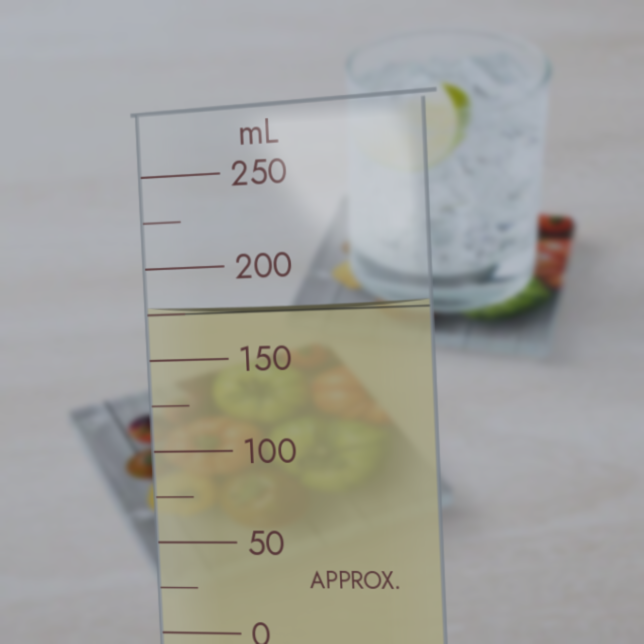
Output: 175mL
